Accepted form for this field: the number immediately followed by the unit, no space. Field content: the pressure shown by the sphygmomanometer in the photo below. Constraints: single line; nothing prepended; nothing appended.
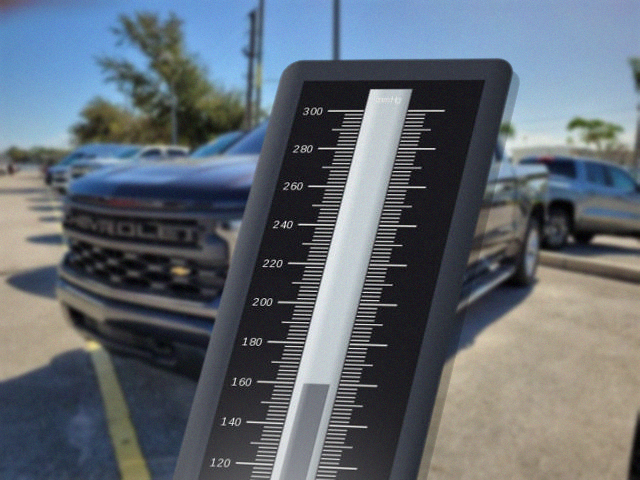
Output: 160mmHg
